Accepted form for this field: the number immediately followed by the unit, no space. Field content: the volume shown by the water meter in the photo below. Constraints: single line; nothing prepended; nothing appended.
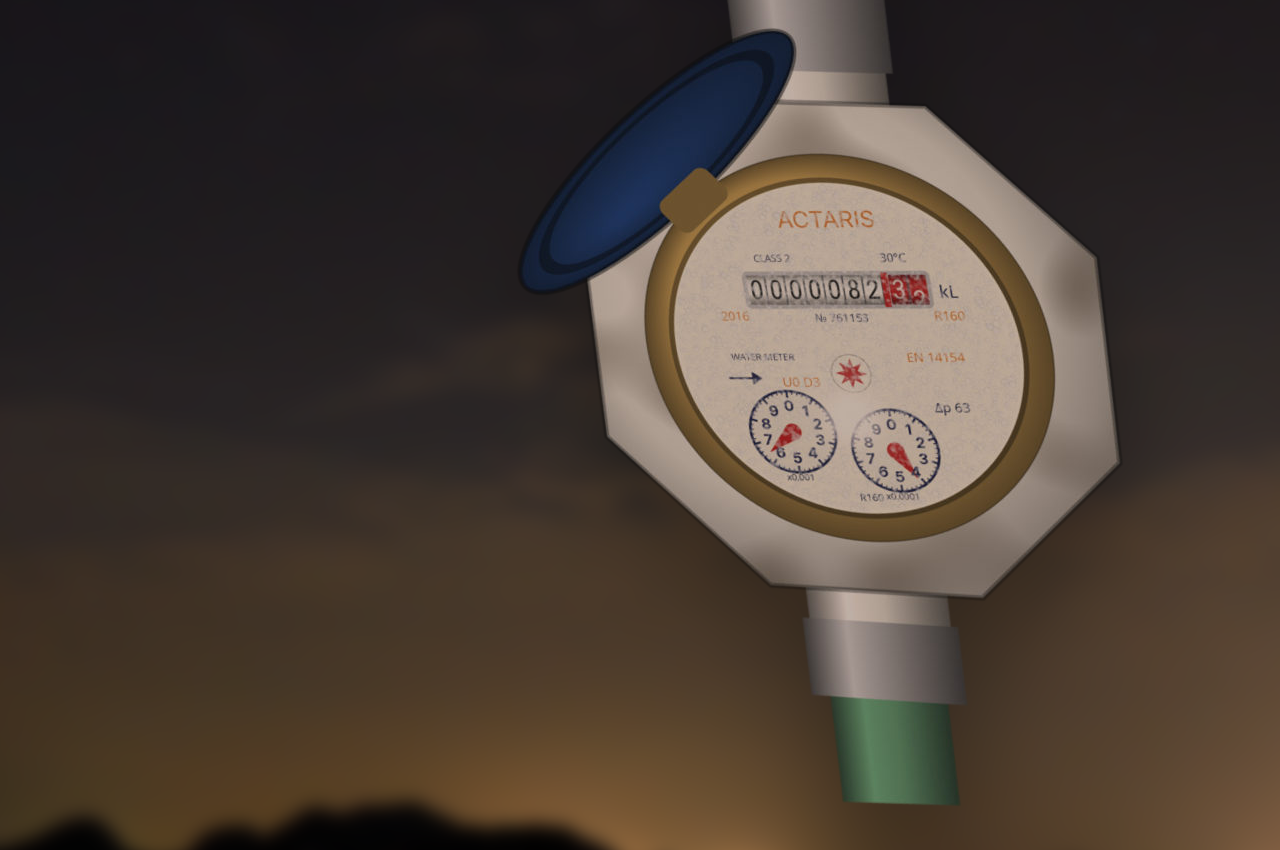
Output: 82.3164kL
